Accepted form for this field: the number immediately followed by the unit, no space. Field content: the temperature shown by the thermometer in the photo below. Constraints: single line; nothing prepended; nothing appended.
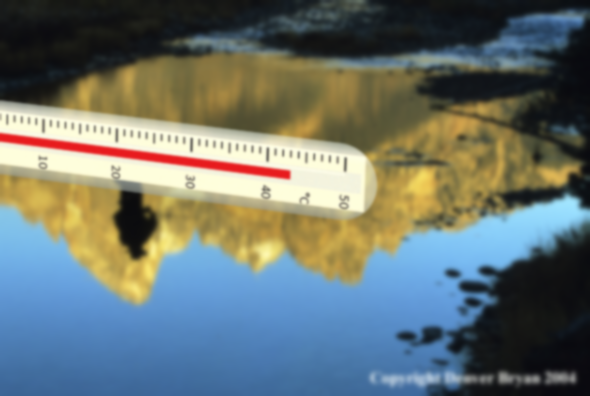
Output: 43°C
